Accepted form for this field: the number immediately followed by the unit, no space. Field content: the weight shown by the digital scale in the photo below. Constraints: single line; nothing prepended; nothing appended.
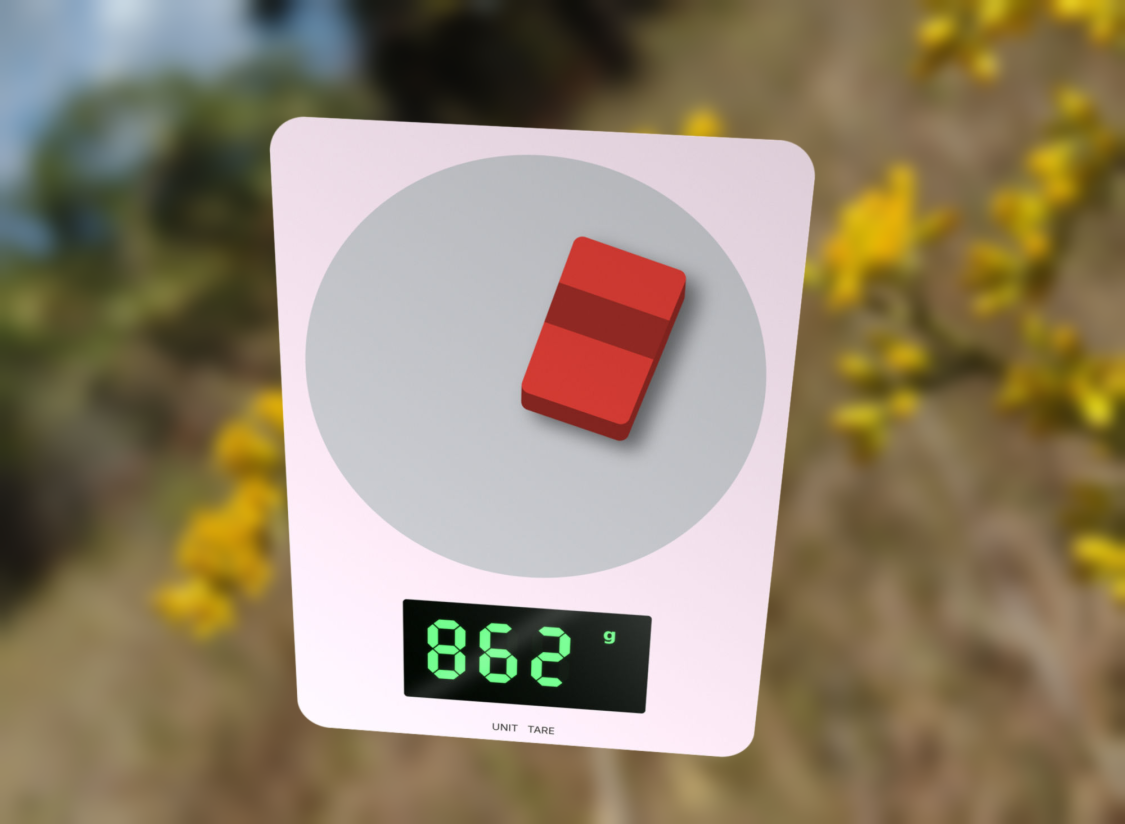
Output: 862g
